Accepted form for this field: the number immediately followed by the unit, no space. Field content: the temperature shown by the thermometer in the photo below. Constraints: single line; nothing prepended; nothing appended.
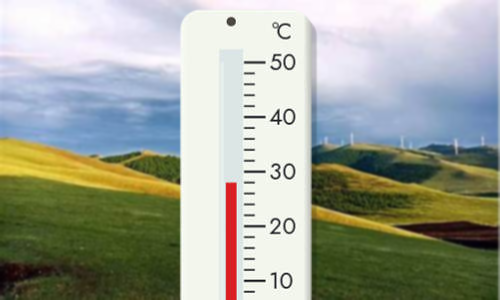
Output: 28°C
